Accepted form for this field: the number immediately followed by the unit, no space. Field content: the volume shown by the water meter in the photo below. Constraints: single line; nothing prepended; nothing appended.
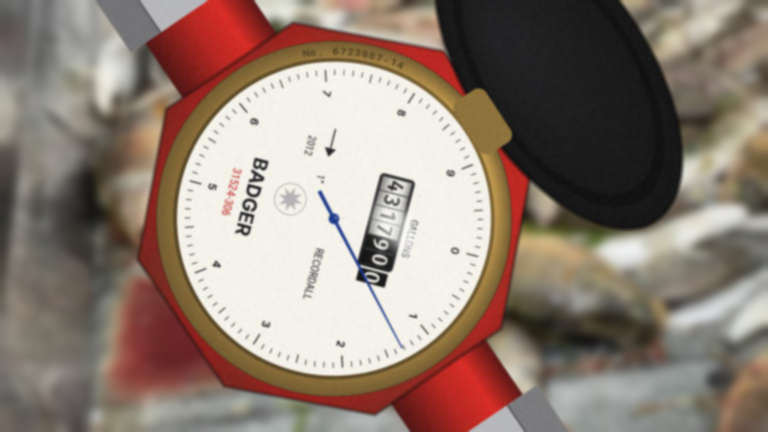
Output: 4317901.3gal
